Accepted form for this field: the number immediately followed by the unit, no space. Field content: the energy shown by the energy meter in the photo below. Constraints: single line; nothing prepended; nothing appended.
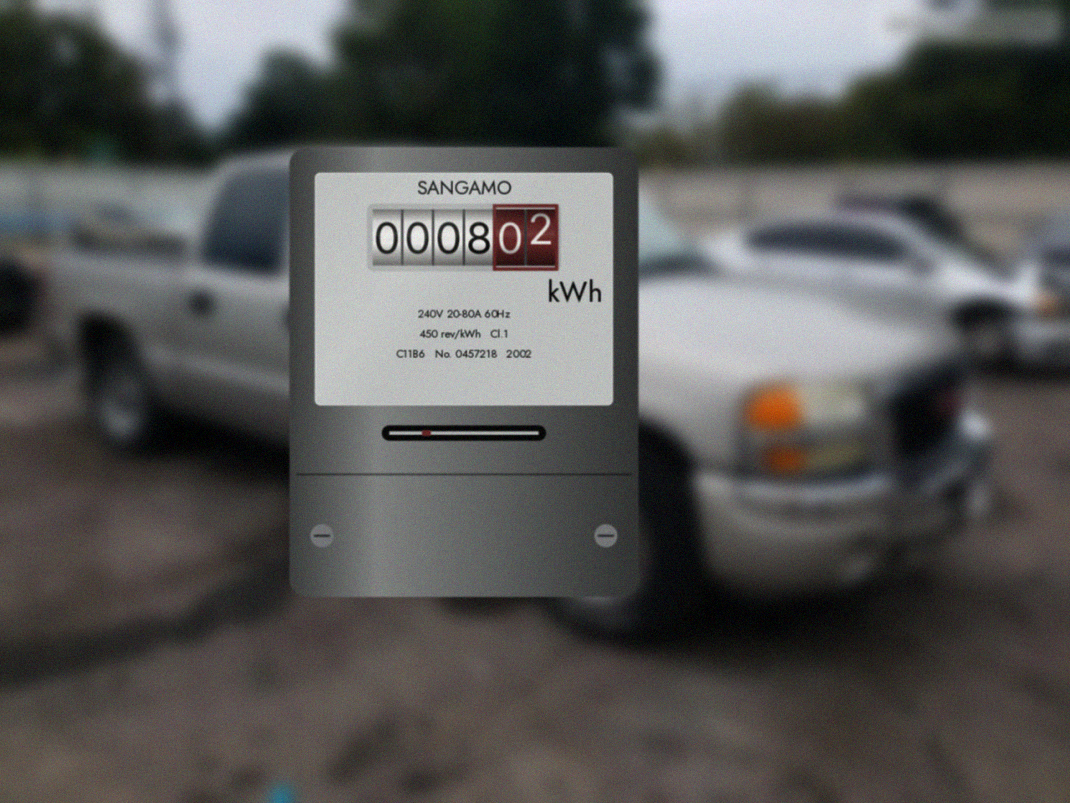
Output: 8.02kWh
